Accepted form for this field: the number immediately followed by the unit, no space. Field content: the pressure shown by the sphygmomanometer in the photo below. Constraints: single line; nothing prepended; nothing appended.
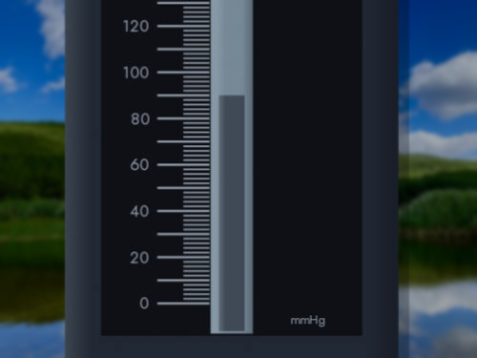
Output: 90mmHg
